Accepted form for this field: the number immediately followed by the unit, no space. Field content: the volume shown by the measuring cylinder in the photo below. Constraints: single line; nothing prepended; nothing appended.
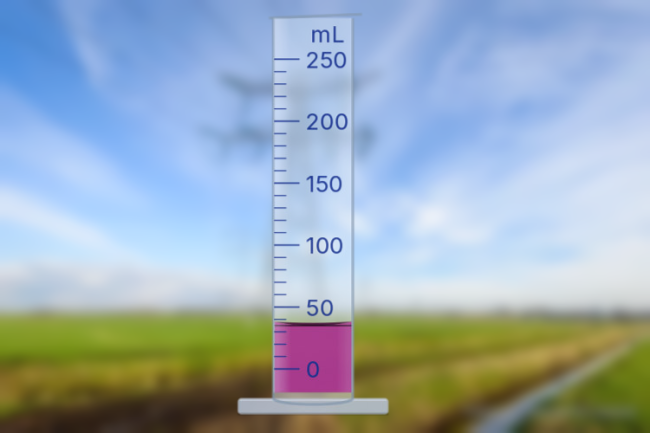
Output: 35mL
